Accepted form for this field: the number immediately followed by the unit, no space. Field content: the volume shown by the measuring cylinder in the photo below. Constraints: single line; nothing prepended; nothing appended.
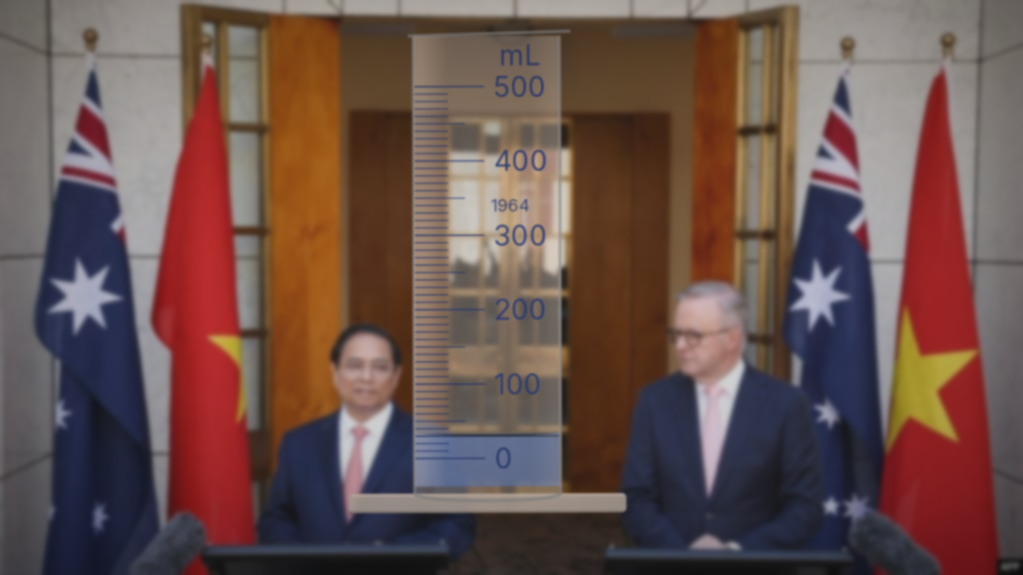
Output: 30mL
